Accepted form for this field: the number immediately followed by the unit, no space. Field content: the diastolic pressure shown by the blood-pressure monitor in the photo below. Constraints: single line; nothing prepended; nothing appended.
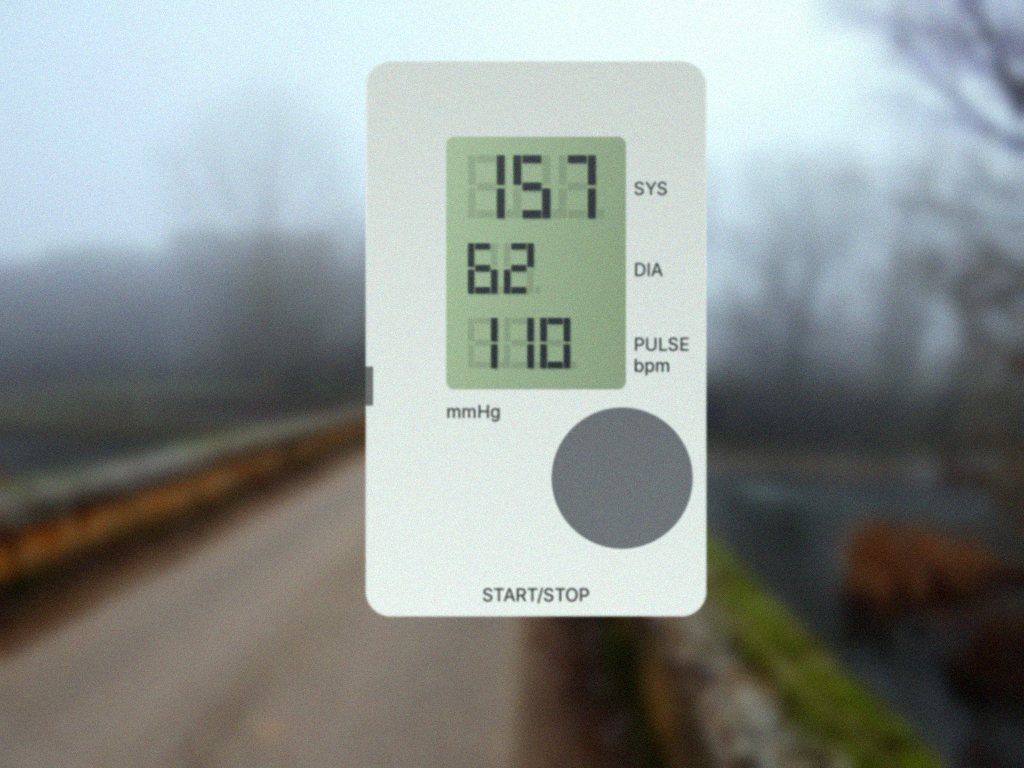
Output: 62mmHg
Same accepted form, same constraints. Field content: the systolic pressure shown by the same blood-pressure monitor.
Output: 157mmHg
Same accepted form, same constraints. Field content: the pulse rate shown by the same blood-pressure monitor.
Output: 110bpm
